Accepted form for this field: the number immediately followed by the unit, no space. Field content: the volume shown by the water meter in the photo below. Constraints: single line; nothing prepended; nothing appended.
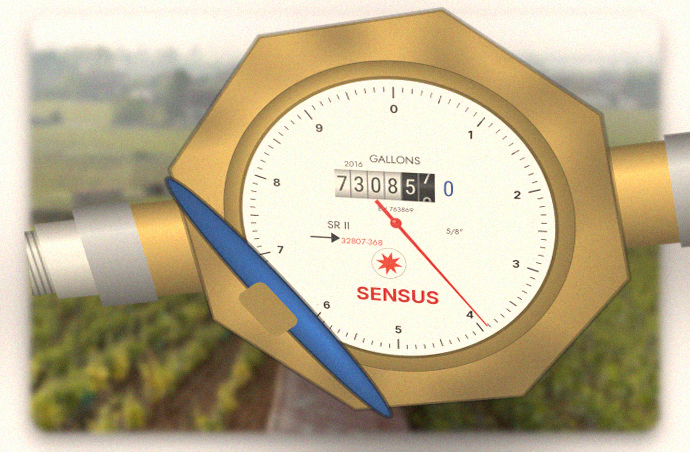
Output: 7308573.9gal
